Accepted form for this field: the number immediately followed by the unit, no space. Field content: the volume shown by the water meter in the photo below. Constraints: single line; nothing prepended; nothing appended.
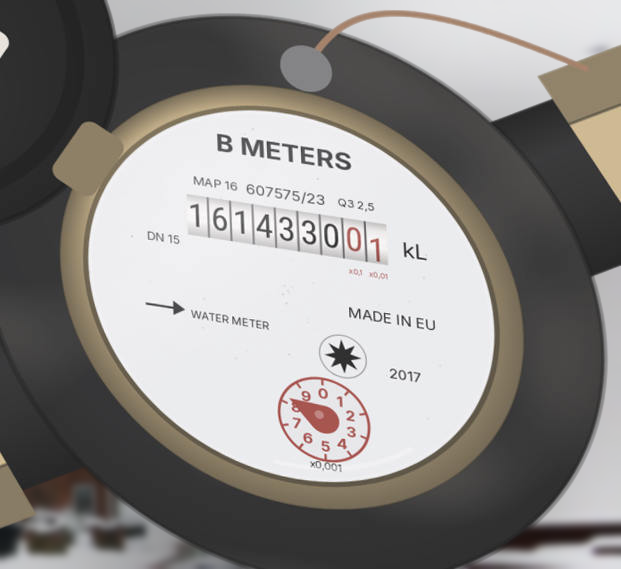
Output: 1614330.008kL
